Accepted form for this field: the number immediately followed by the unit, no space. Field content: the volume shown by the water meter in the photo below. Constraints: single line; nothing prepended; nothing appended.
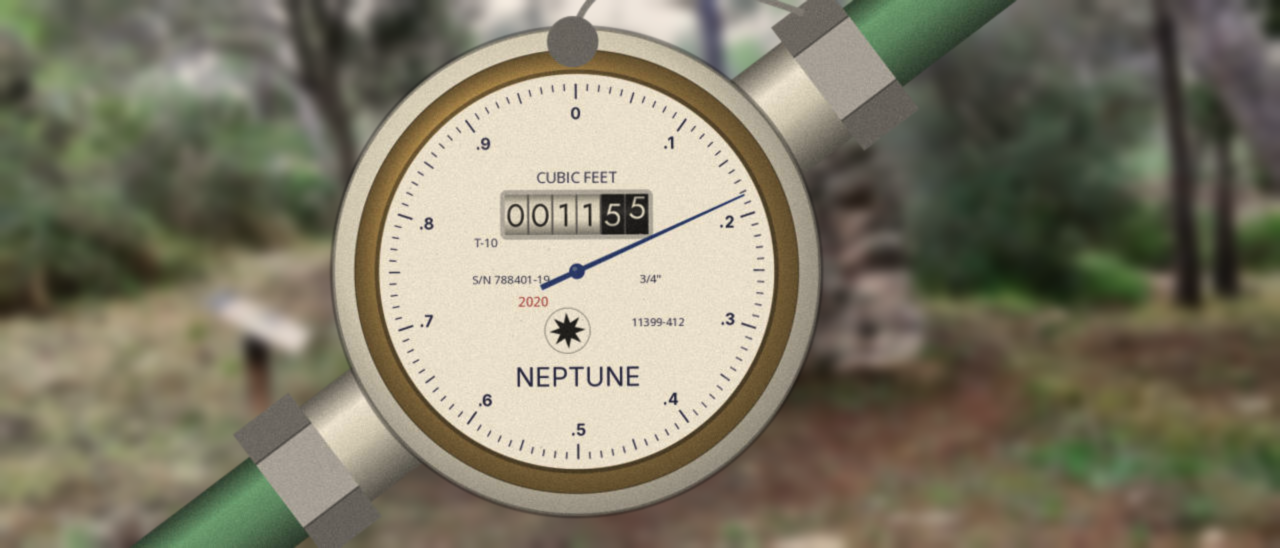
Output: 1155.18ft³
